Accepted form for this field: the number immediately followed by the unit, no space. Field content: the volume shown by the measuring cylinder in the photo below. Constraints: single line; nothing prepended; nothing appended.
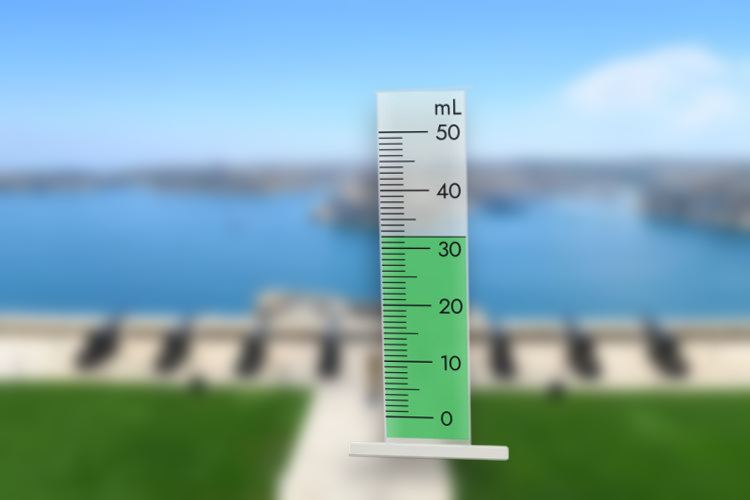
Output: 32mL
